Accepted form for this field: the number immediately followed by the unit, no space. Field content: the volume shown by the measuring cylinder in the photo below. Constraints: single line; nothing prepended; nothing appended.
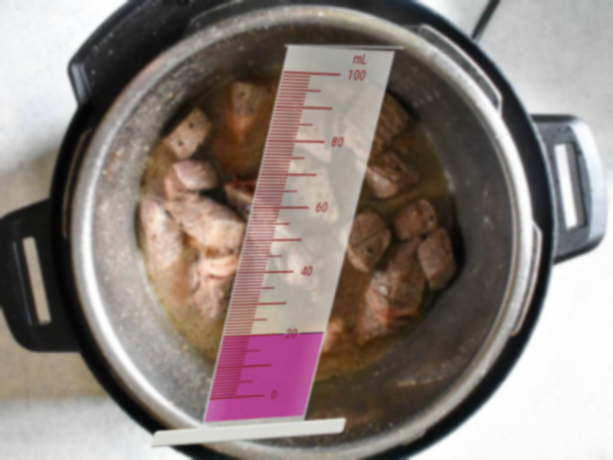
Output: 20mL
